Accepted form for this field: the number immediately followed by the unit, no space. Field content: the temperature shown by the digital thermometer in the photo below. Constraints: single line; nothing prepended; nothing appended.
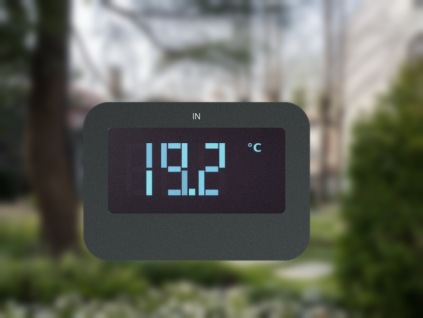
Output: 19.2°C
